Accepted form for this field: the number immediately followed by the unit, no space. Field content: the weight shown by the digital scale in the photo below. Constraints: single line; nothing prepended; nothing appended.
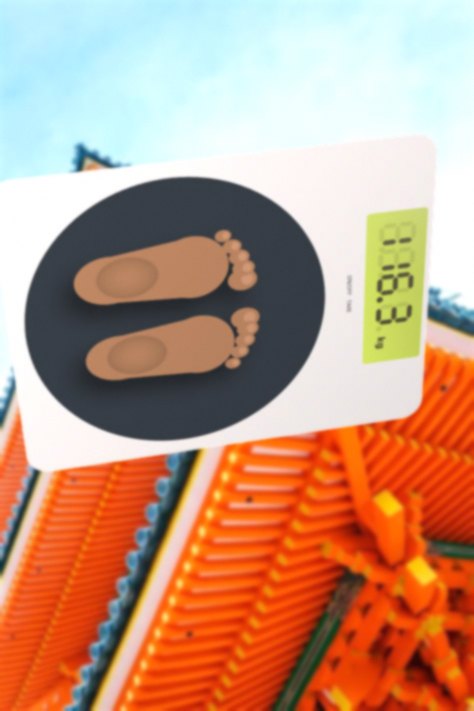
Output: 116.3kg
